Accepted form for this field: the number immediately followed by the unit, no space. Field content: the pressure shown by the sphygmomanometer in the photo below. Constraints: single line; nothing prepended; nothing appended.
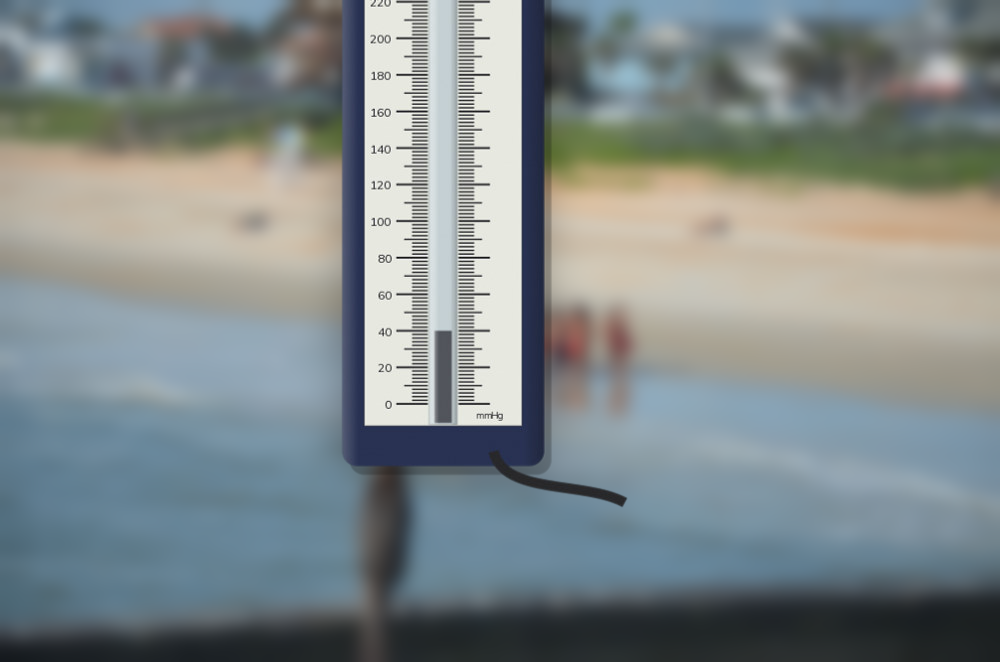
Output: 40mmHg
